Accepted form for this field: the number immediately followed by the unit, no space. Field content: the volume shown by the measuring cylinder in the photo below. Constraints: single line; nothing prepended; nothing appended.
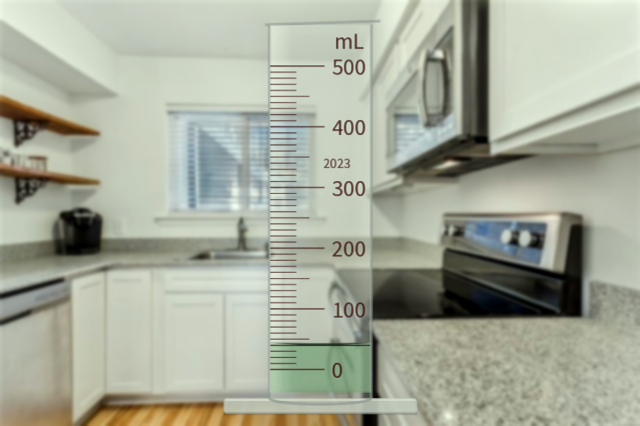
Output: 40mL
